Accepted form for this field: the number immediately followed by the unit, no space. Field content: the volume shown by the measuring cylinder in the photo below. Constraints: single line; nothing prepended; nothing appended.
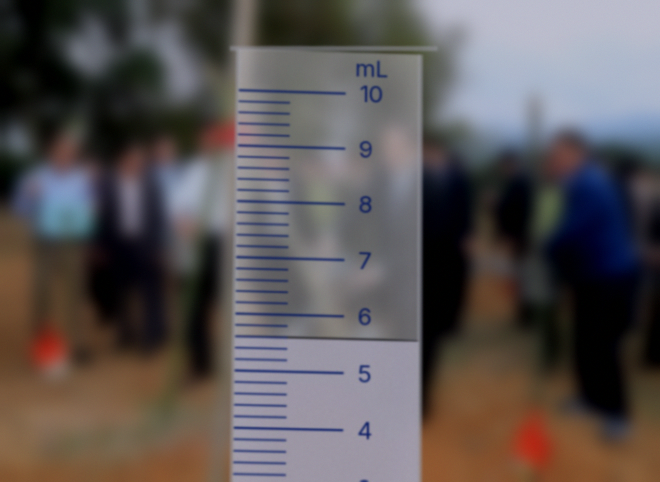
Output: 5.6mL
